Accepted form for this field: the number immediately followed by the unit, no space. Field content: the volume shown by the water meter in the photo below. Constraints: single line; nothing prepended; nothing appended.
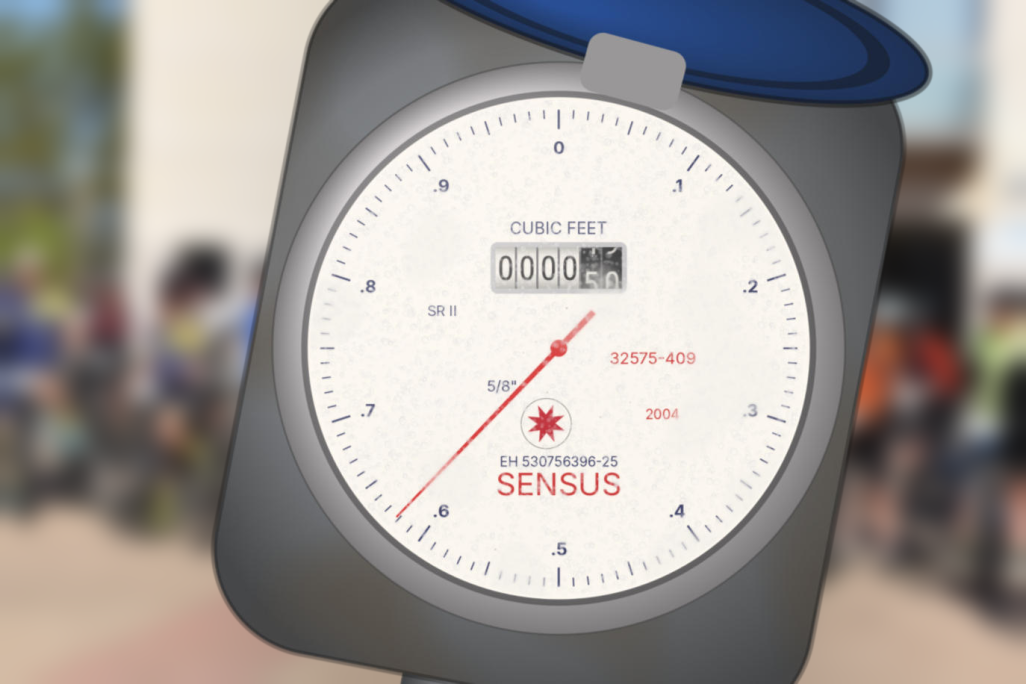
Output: 49.62ft³
